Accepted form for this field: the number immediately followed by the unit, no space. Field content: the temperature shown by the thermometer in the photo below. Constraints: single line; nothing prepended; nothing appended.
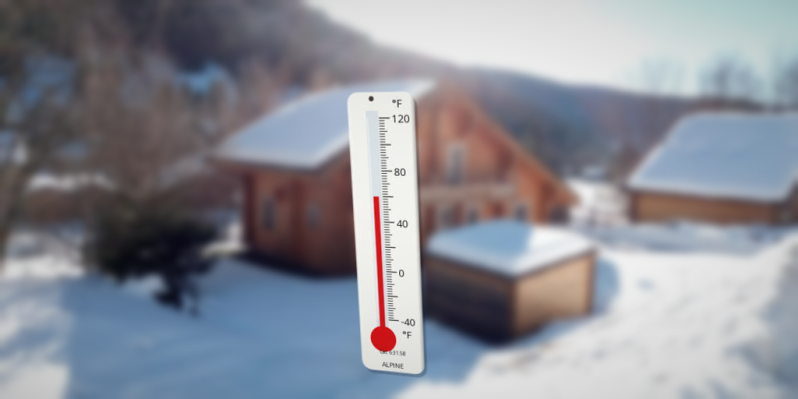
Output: 60°F
